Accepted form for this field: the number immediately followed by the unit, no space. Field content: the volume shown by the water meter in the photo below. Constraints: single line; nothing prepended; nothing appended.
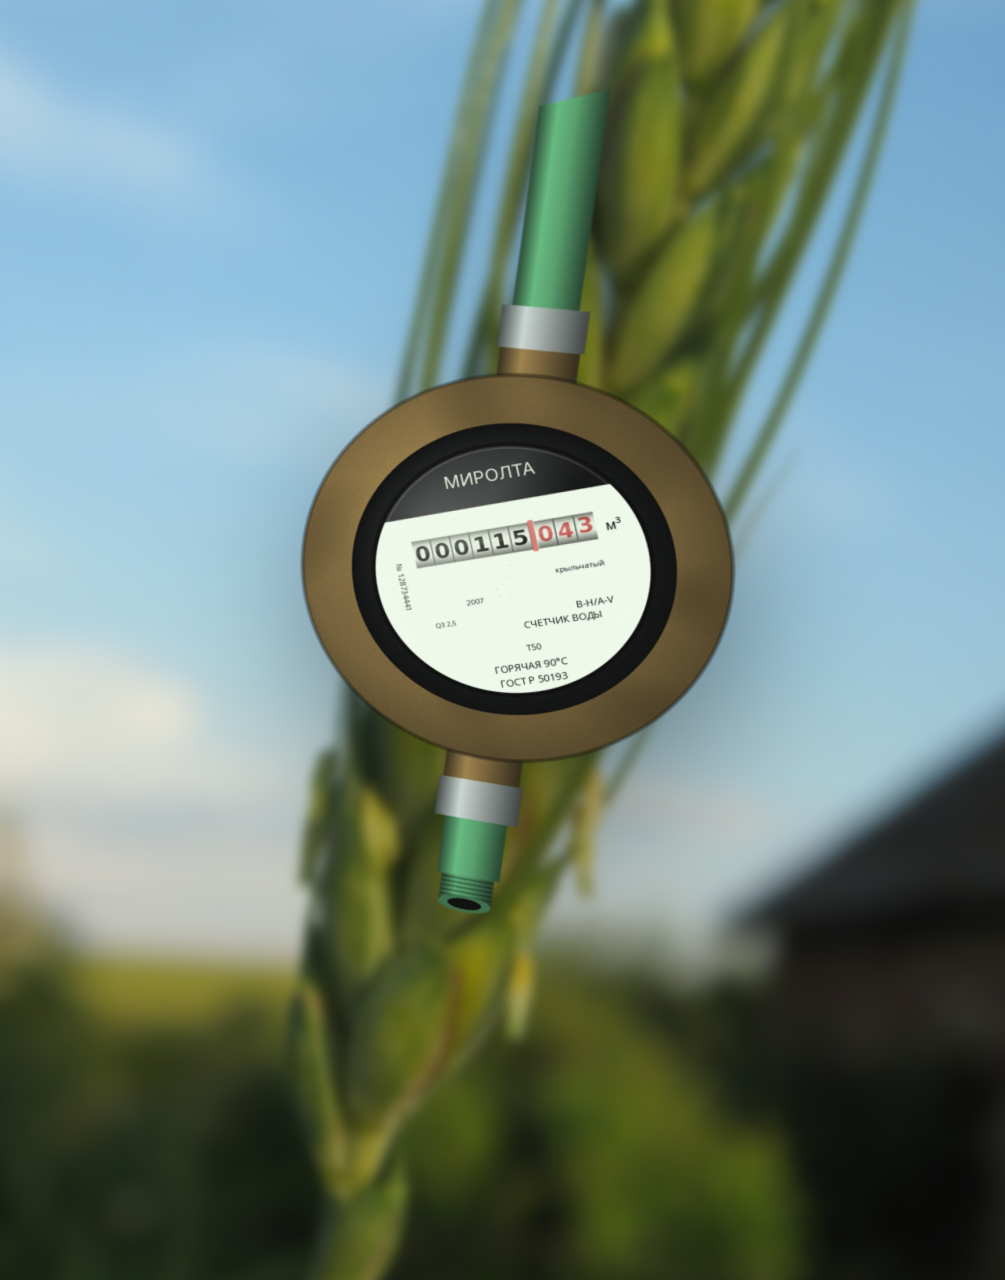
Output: 115.043m³
